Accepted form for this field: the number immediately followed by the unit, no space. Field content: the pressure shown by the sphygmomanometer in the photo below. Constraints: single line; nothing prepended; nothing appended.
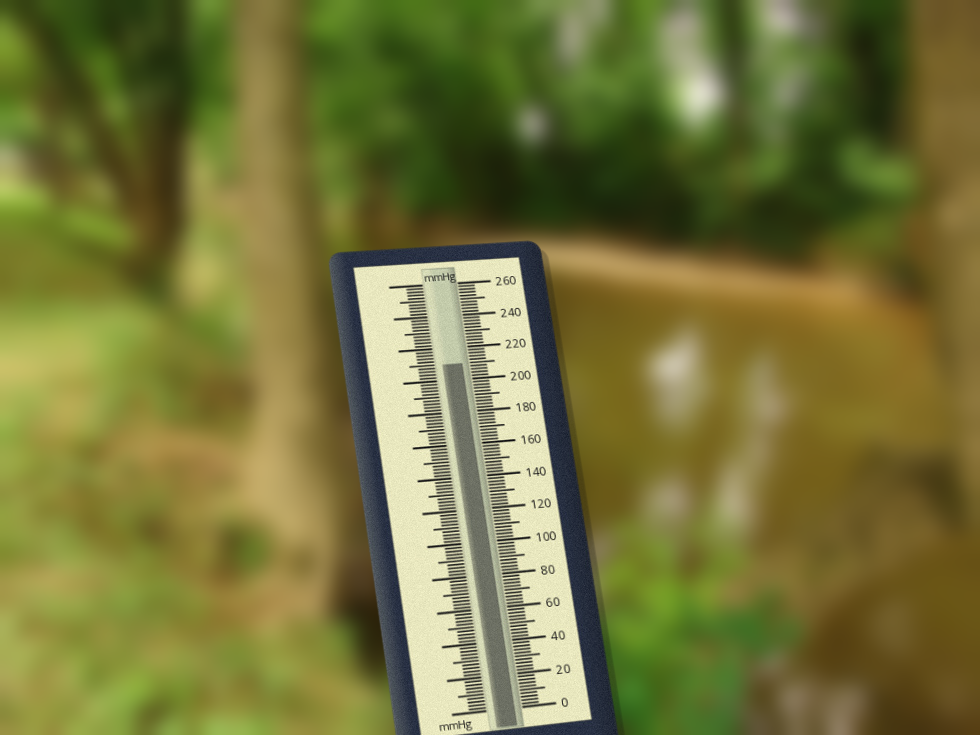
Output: 210mmHg
